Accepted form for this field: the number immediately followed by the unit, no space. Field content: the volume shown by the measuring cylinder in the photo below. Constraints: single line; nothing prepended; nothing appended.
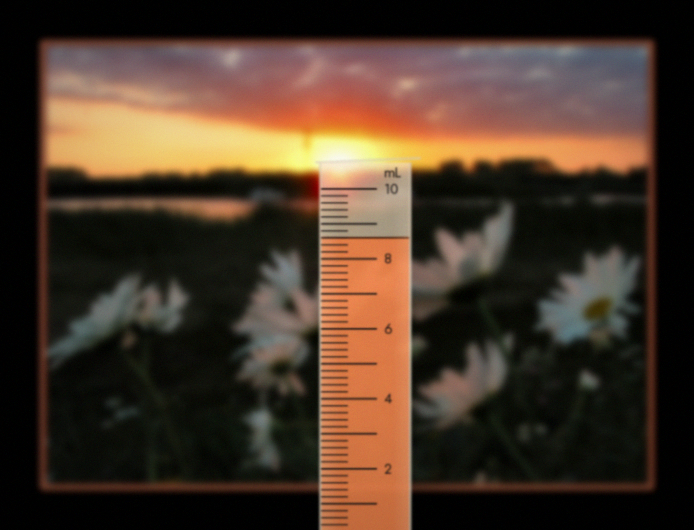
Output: 8.6mL
